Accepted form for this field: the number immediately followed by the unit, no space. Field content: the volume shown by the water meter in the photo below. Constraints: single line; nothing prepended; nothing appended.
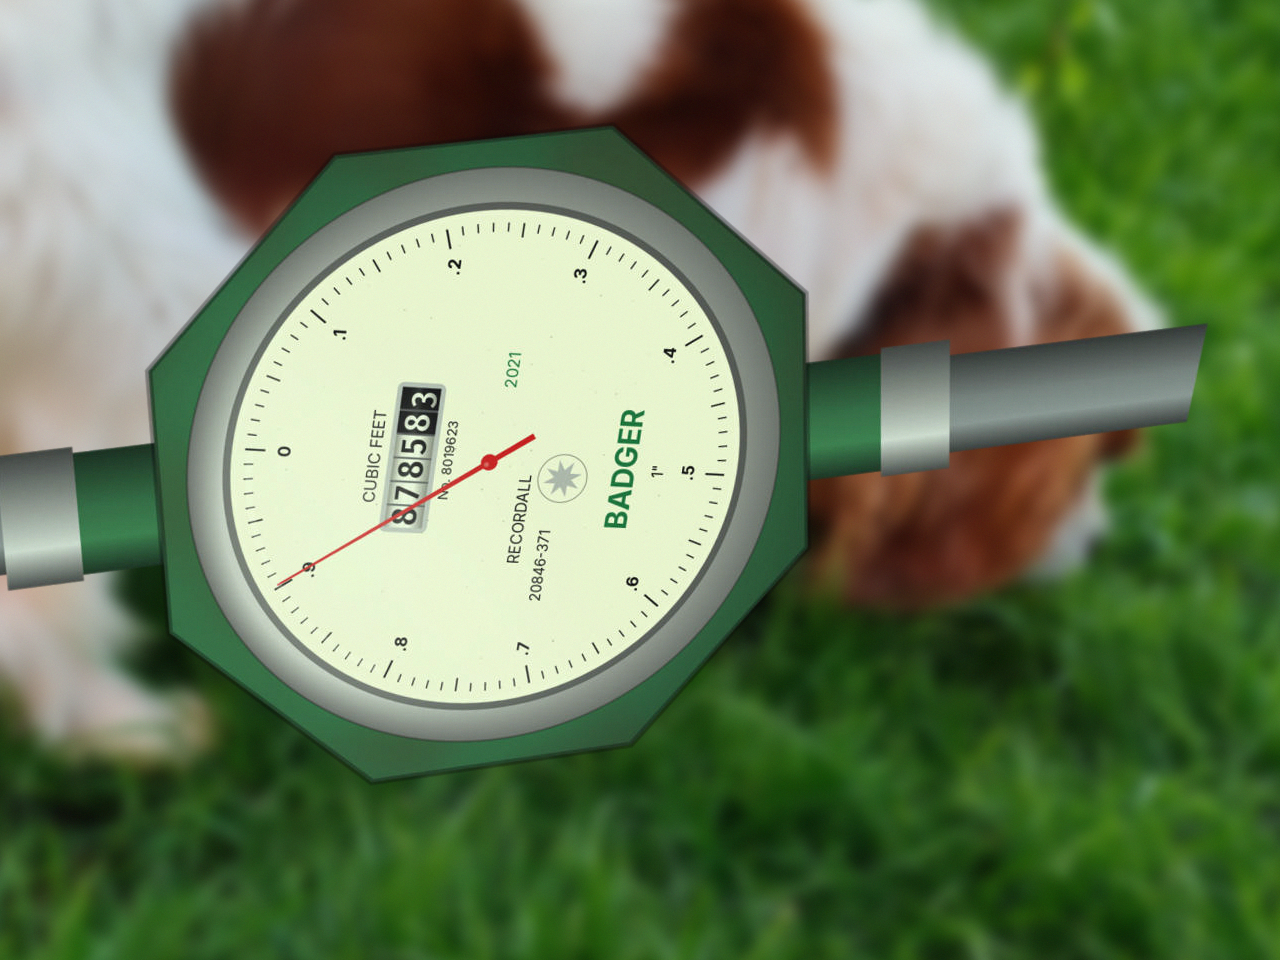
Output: 878582.90ft³
